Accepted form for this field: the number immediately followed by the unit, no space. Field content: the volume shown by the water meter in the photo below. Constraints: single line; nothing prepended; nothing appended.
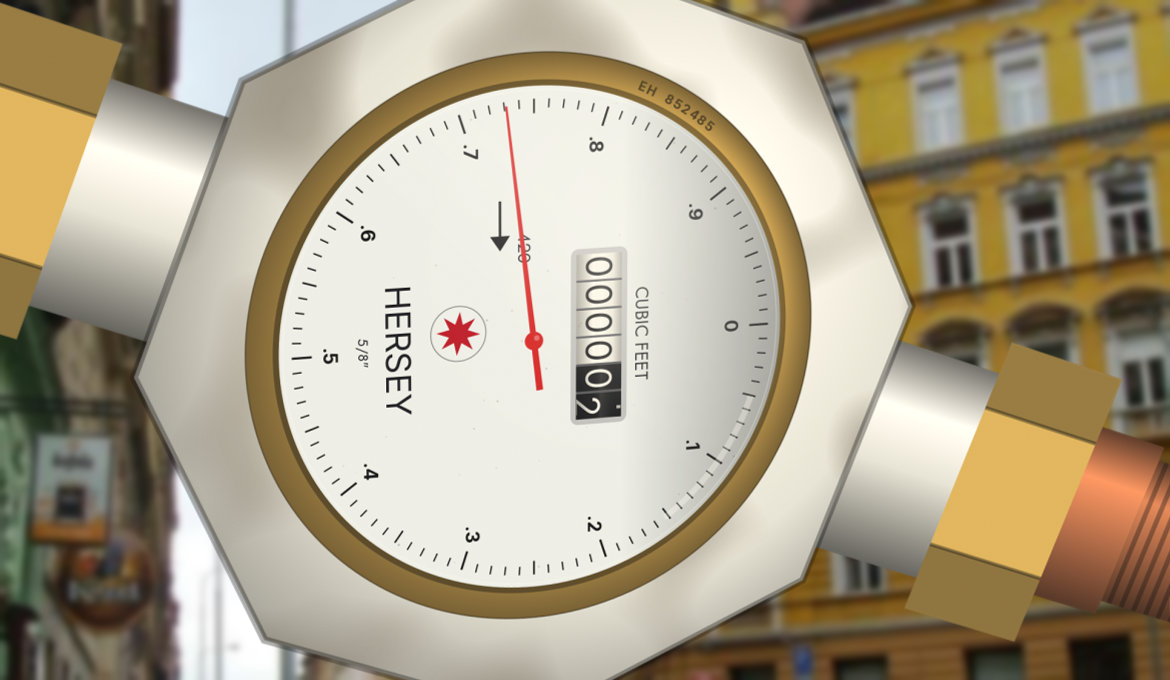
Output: 1.73ft³
